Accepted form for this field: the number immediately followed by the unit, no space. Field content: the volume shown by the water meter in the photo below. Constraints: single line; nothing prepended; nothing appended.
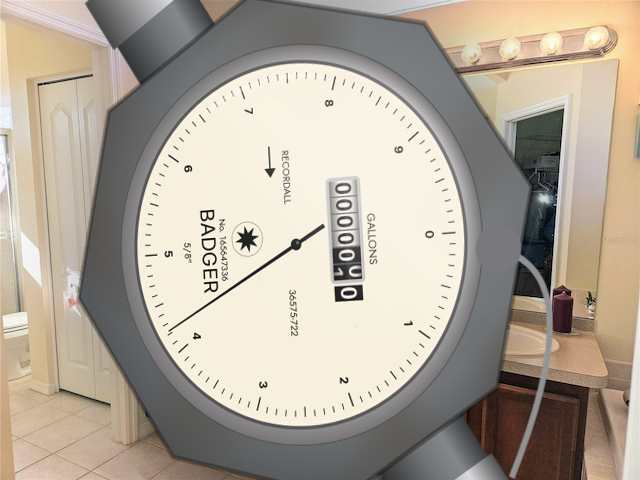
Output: 4.2gal
